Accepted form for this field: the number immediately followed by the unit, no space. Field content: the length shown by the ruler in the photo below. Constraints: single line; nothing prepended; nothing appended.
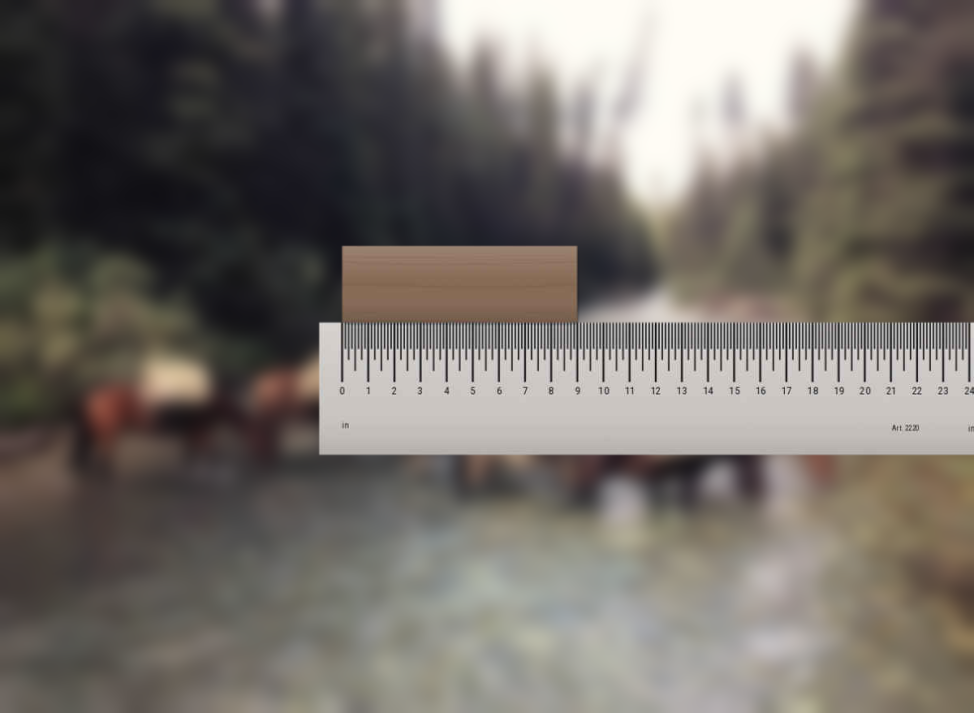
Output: 9in
